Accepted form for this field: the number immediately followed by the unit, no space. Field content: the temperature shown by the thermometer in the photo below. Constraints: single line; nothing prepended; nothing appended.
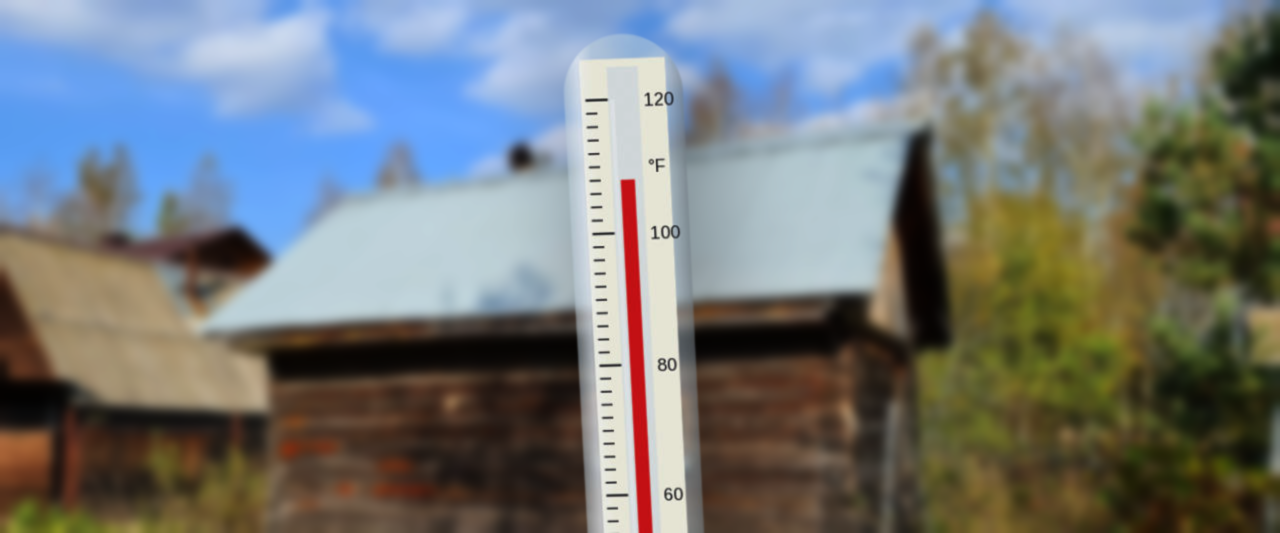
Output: 108°F
